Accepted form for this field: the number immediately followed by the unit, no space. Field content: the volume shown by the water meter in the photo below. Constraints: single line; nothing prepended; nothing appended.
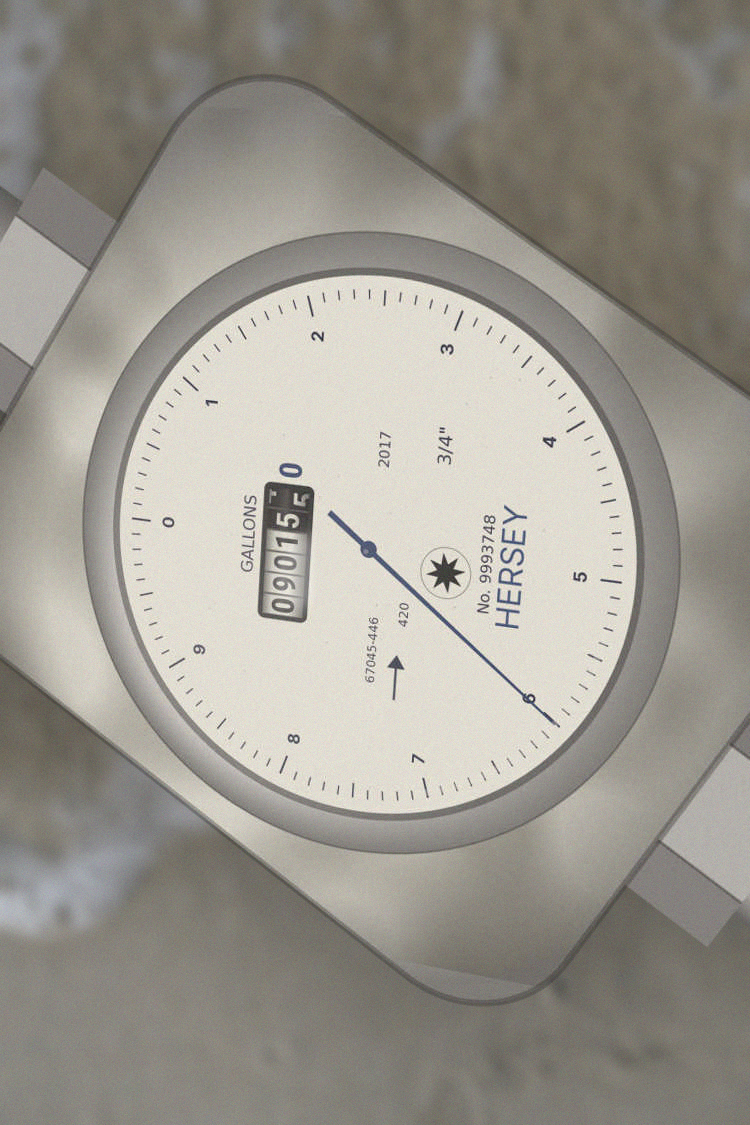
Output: 901546.0gal
